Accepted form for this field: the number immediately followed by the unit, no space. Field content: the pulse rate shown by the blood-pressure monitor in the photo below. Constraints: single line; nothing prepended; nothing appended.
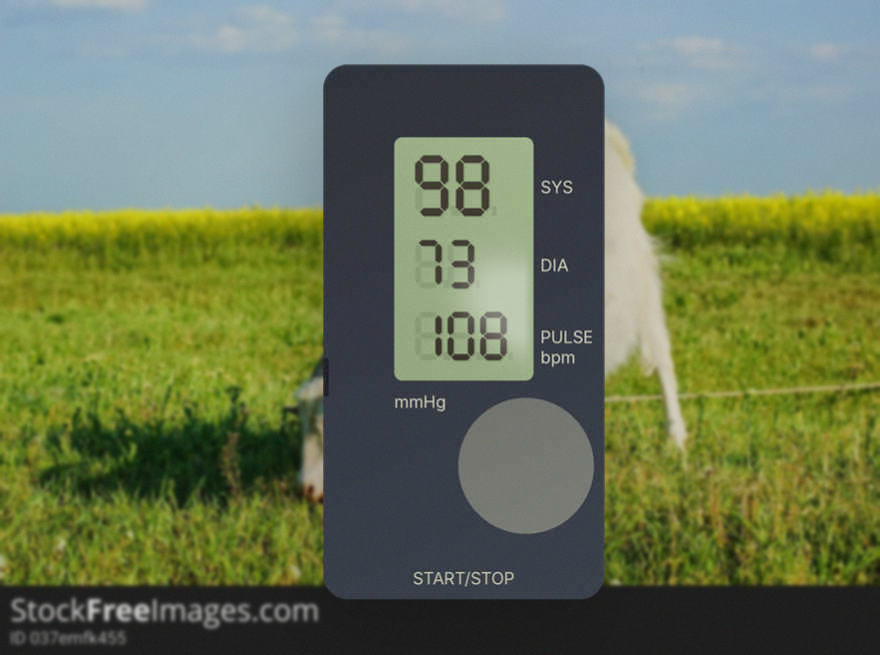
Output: 108bpm
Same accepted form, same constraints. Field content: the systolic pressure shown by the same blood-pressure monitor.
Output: 98mmHg
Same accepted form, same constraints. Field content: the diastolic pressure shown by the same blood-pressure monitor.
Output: 73mmHg
